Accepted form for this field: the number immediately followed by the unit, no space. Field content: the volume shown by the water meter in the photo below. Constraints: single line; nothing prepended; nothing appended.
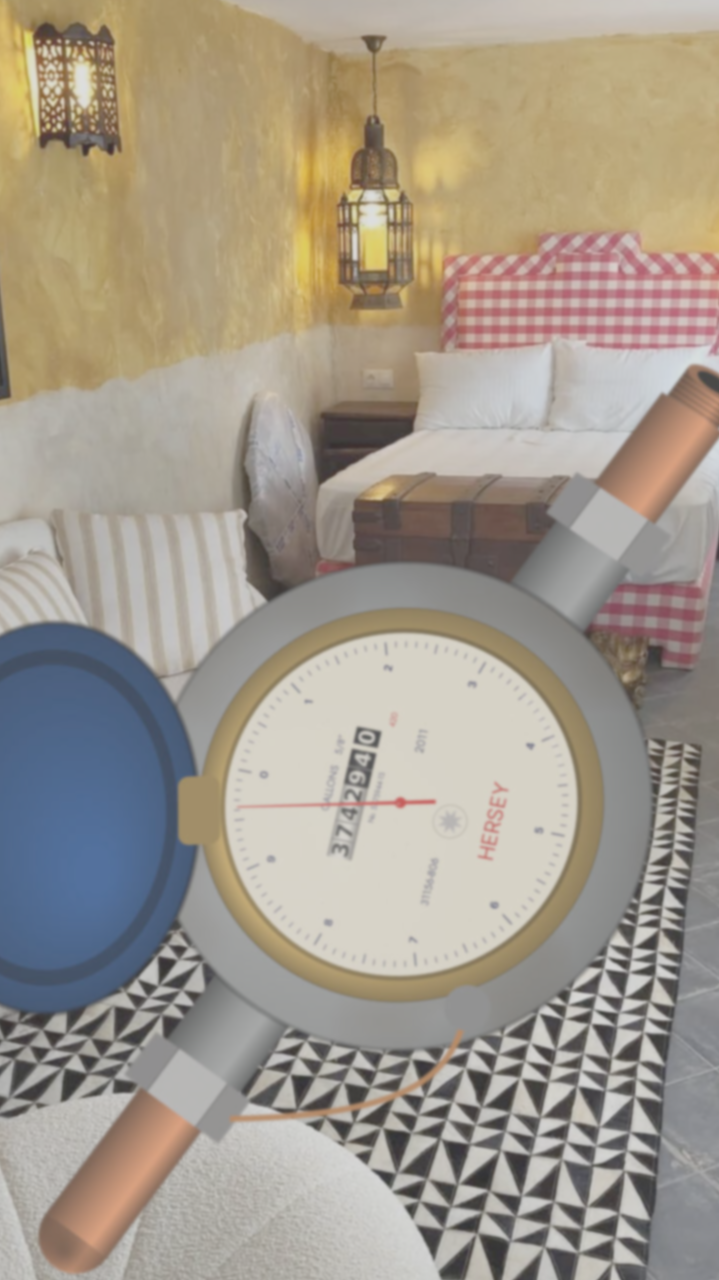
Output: 3742939.6gal
